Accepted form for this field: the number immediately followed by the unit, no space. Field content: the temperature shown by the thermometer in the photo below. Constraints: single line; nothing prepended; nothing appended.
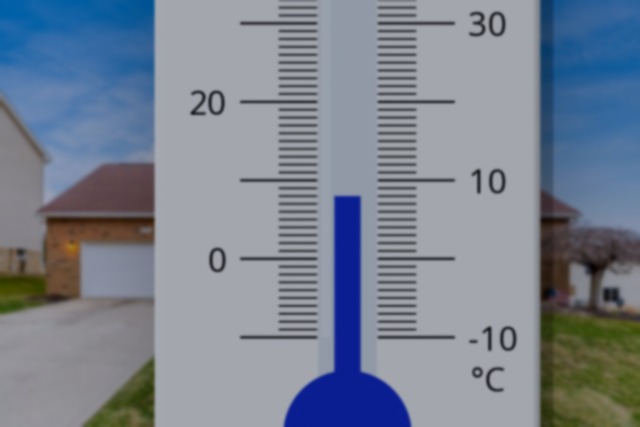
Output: 8°C
